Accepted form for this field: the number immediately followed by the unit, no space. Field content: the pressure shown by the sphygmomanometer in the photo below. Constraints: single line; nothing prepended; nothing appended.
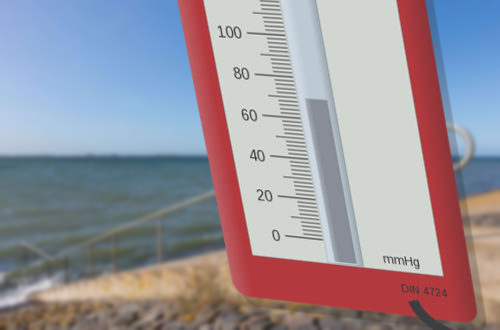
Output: 70mmHg
